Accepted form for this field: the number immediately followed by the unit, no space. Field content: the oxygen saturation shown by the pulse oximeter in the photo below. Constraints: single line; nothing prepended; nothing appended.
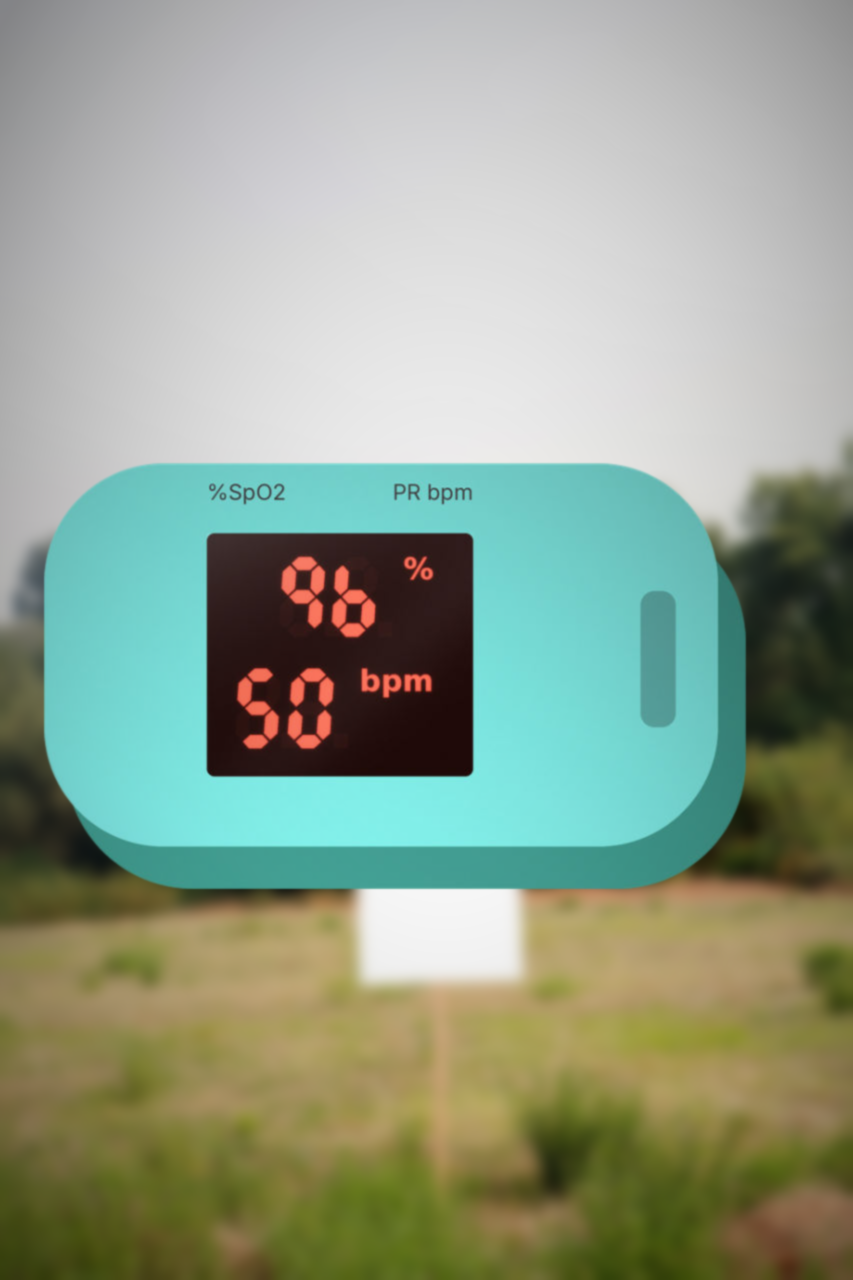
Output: 96%
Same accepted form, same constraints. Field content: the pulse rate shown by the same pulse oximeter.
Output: 50bpm
